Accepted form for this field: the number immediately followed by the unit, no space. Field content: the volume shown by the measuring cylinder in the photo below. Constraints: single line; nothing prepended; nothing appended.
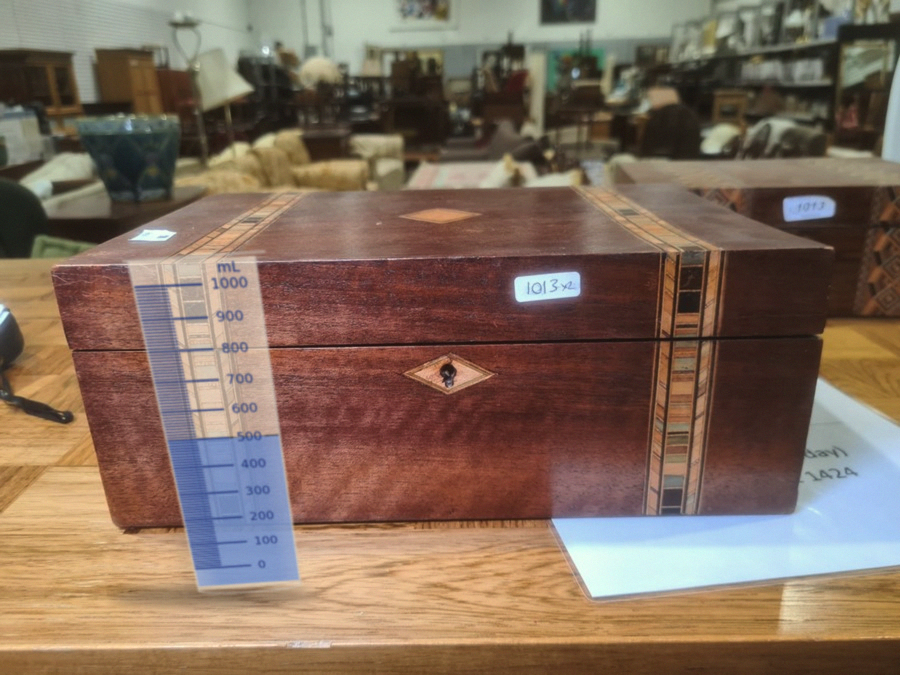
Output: 500mL
